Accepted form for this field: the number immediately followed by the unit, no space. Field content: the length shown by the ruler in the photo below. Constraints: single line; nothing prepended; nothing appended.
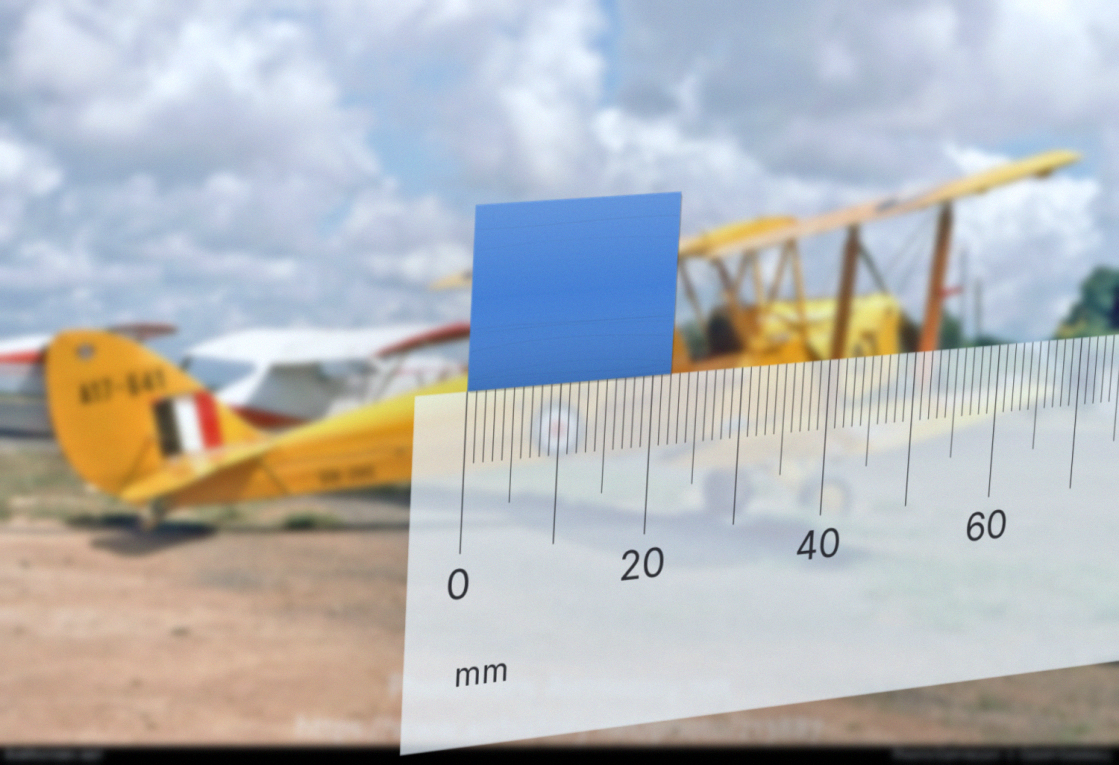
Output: 22mm
